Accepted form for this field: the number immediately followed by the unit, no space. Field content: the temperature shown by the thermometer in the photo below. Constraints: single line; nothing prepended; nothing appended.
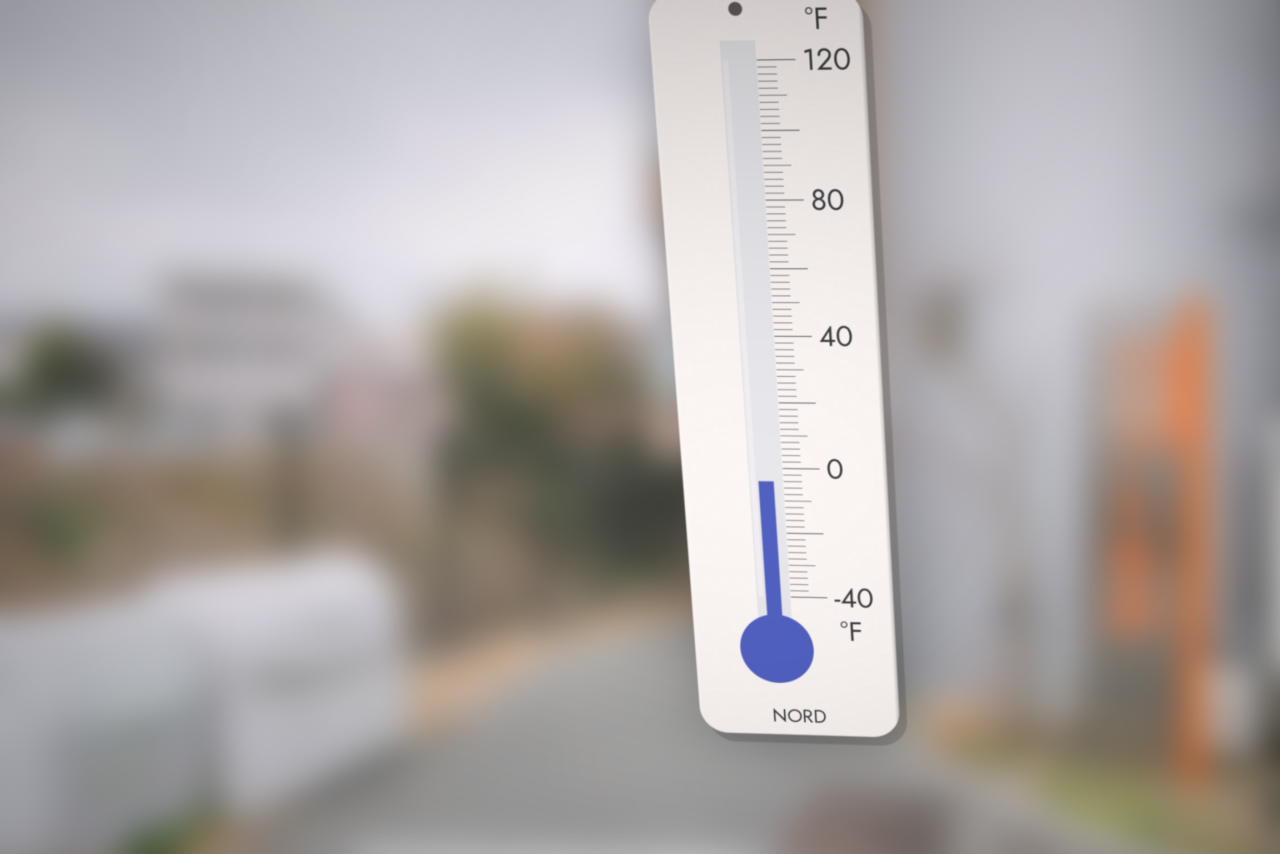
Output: -4°F
